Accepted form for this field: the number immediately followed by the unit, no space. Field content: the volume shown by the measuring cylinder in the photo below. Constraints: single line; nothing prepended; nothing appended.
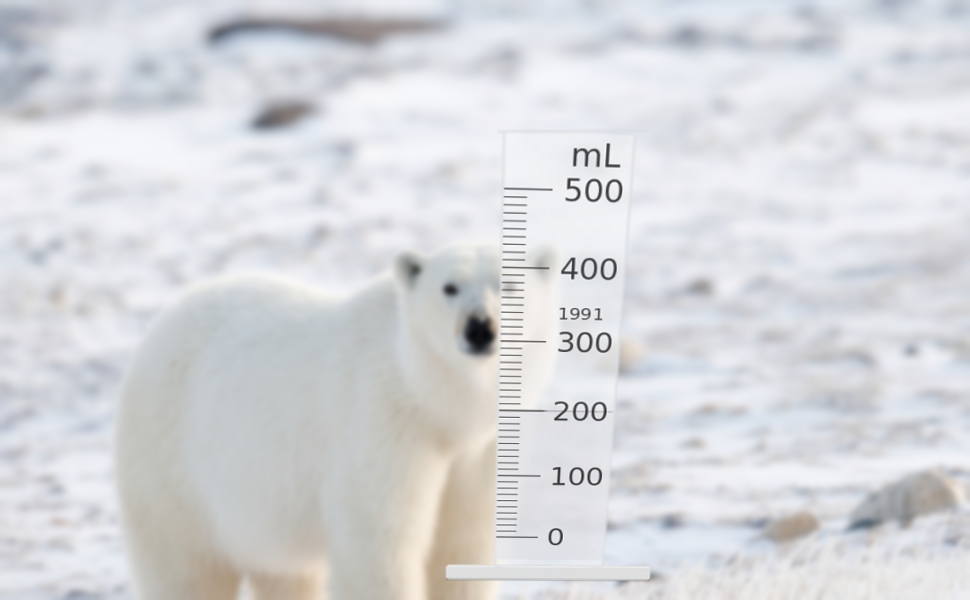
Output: 200mL
